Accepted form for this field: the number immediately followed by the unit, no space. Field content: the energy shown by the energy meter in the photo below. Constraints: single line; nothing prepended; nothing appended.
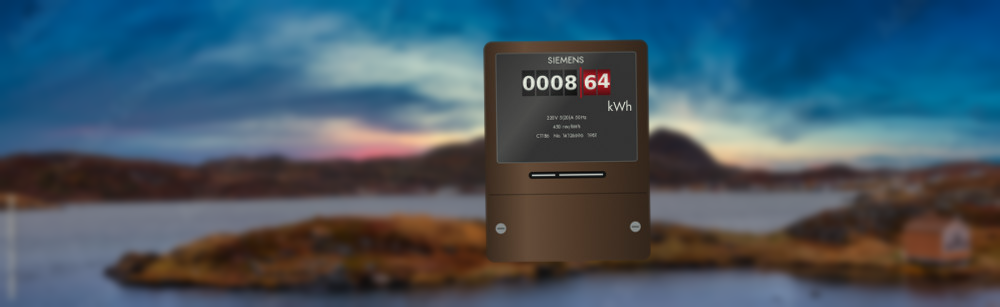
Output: 8.64kWh
